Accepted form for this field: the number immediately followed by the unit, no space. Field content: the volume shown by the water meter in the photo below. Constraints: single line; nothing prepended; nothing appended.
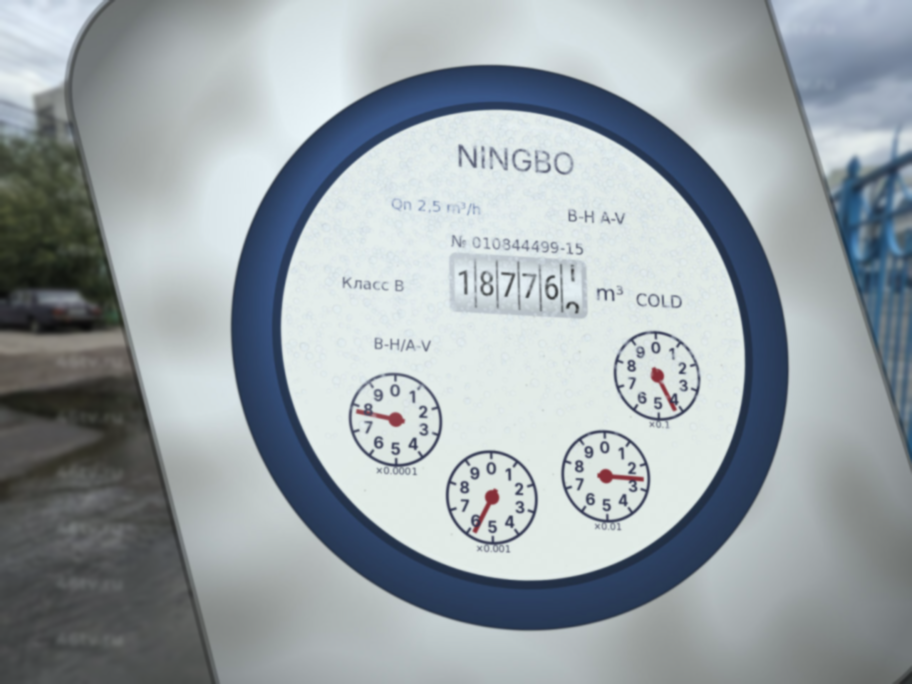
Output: 187761.4257m³
